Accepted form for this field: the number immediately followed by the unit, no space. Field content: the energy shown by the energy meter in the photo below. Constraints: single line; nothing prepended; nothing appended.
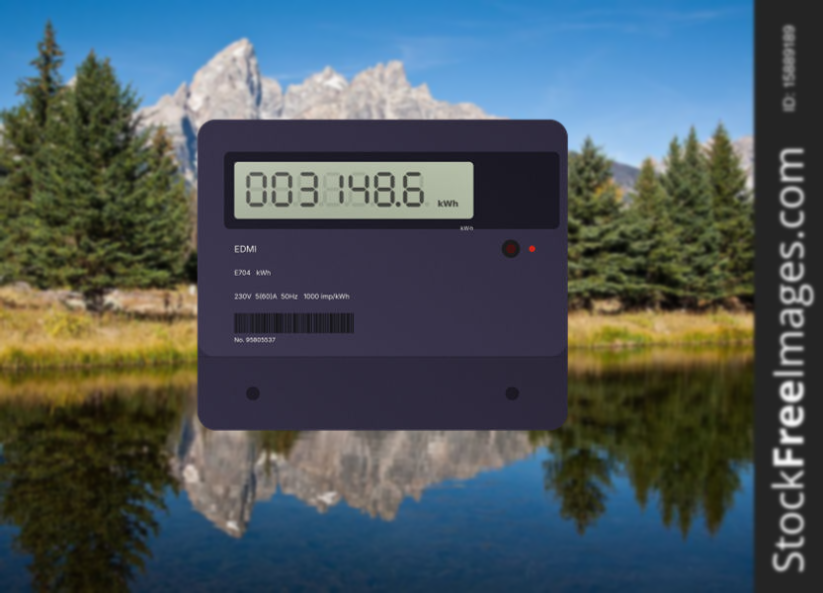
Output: 3148.6kWh
